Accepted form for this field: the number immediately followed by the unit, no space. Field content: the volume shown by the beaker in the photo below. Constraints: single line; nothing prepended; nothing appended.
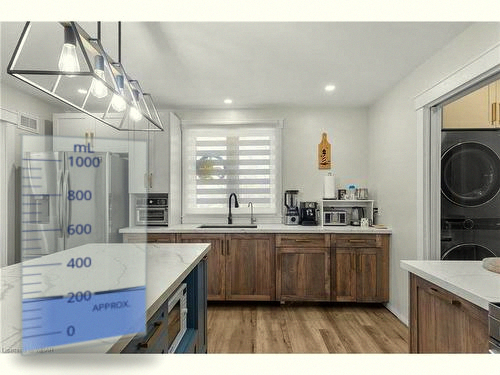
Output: 200mL
